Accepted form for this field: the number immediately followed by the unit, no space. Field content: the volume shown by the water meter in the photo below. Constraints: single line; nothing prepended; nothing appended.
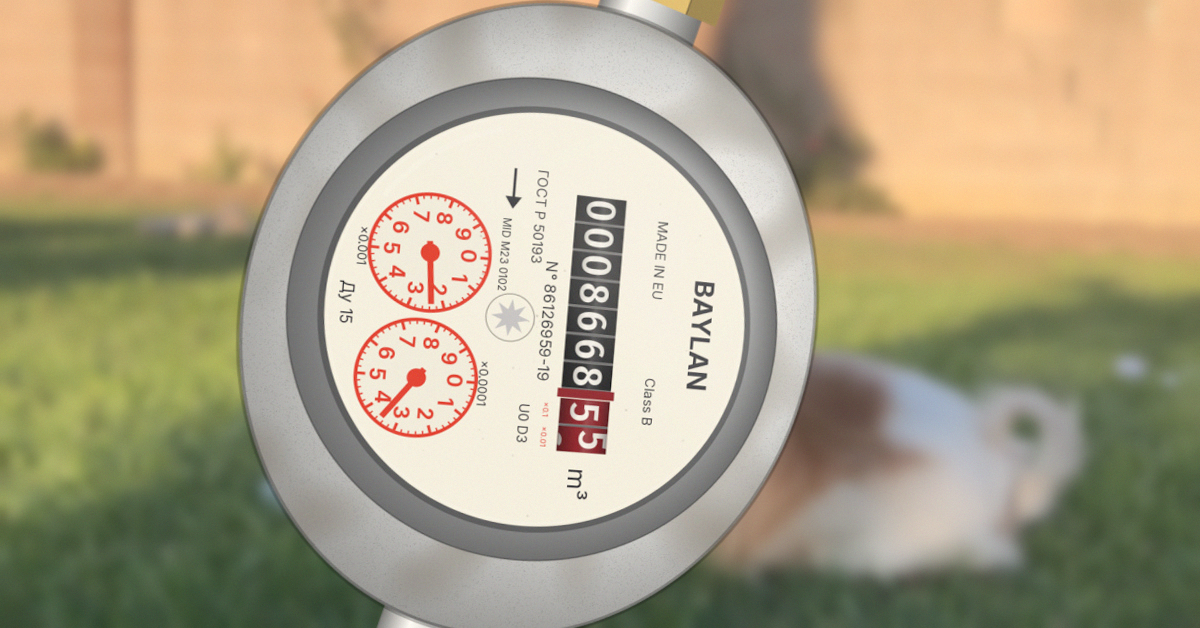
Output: 8668.5523m³
